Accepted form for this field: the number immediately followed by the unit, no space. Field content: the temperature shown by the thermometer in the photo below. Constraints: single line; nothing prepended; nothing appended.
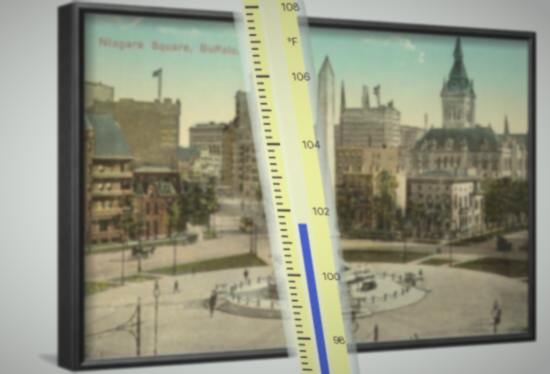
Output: 101.6°F
